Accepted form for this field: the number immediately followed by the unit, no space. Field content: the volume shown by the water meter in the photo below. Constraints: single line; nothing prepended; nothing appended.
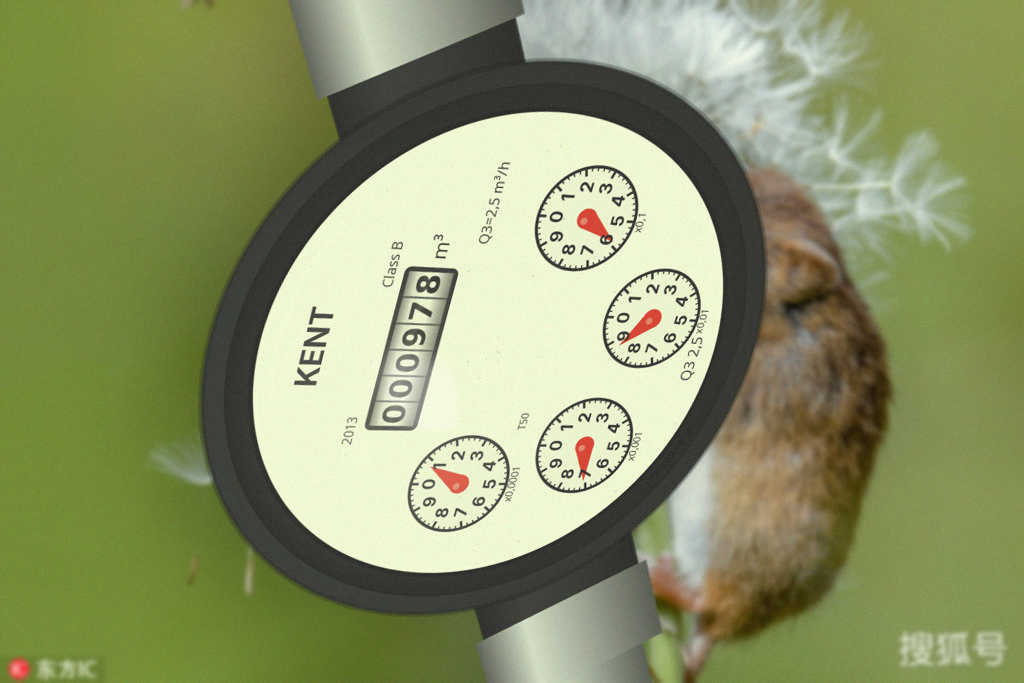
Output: 978.5870m³
